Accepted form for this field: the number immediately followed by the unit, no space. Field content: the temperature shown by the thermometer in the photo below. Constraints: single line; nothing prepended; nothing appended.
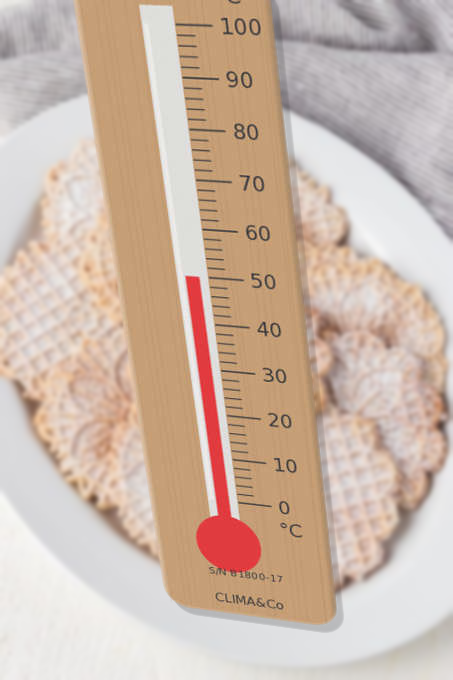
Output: 50°C
